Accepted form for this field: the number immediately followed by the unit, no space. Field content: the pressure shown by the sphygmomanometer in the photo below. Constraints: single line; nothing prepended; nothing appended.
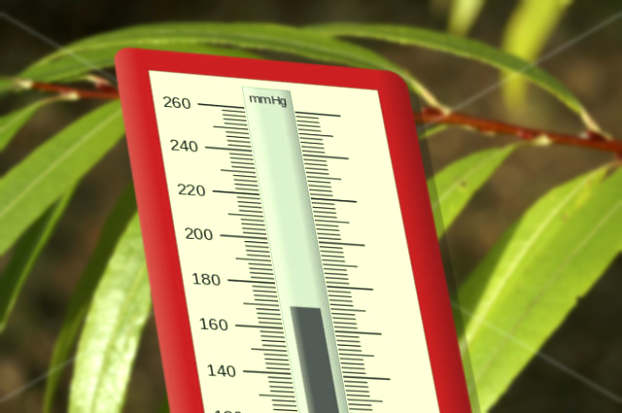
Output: 170mmHg
